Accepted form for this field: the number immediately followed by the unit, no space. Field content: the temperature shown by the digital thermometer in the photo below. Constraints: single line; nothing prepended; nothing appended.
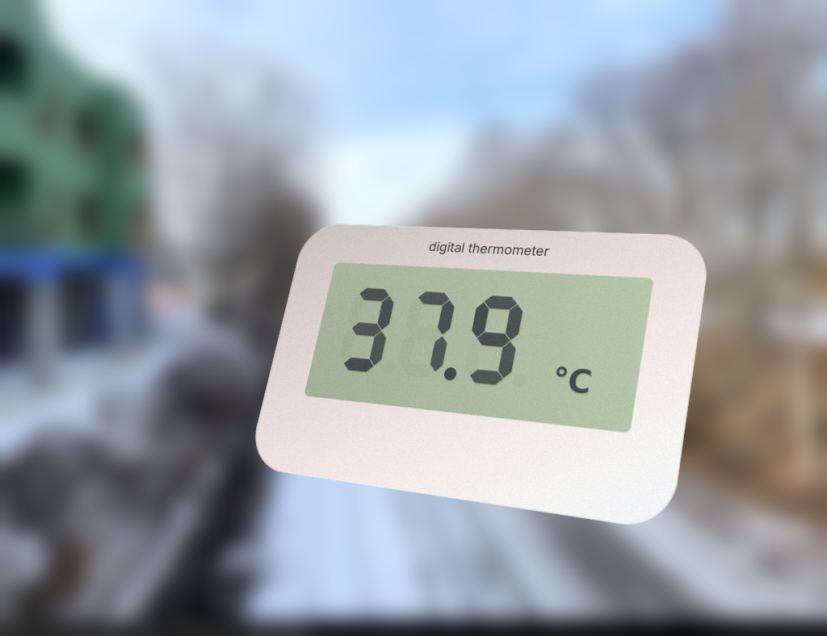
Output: 37.9°C
